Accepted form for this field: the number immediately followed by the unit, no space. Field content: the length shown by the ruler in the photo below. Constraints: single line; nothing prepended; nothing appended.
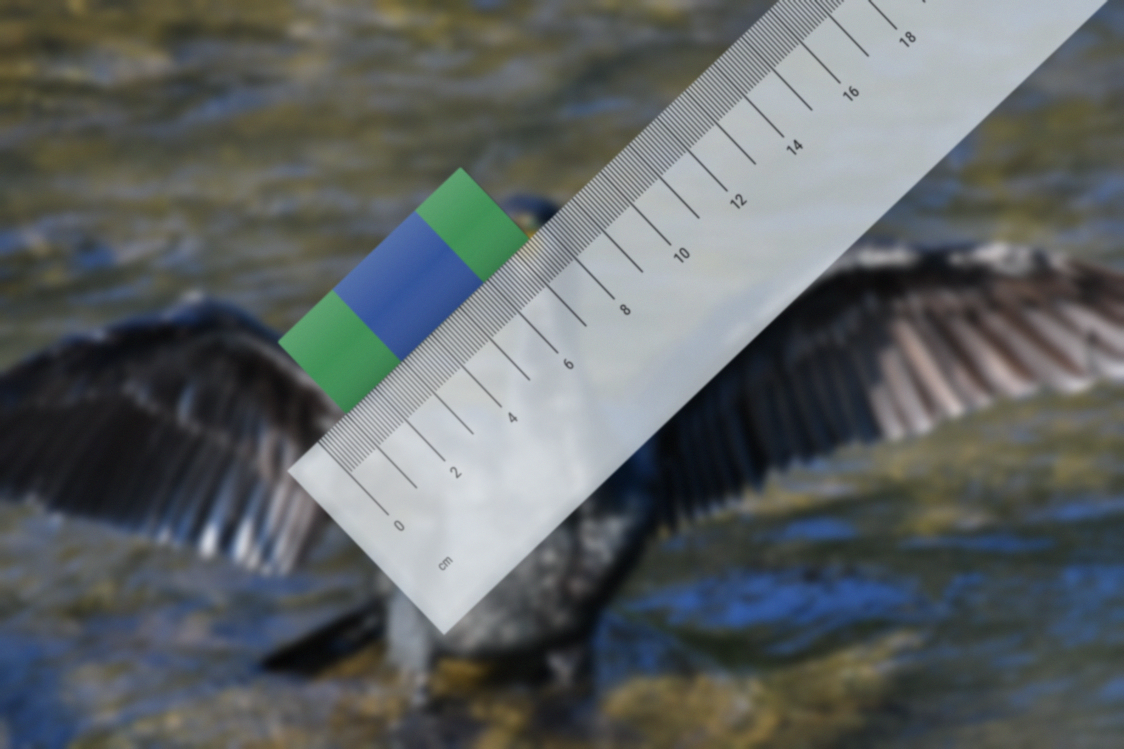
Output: 6.5cm
